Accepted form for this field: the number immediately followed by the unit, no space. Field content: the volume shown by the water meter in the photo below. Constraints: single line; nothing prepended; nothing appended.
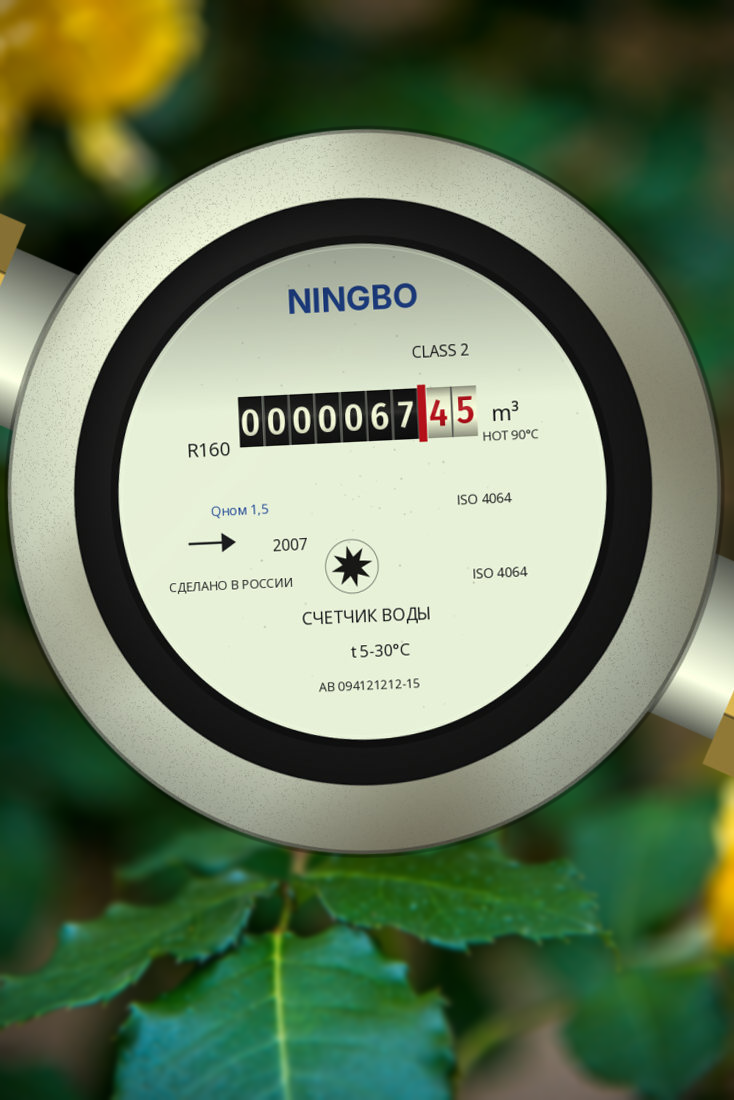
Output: 67.45m³
